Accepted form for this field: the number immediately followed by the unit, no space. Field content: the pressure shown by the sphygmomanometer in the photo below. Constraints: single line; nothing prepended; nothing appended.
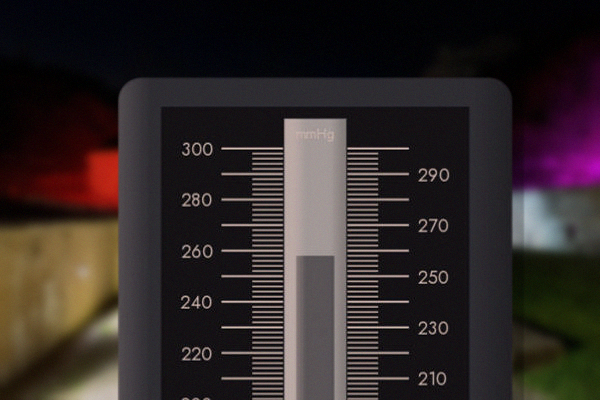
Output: 258mmHg
